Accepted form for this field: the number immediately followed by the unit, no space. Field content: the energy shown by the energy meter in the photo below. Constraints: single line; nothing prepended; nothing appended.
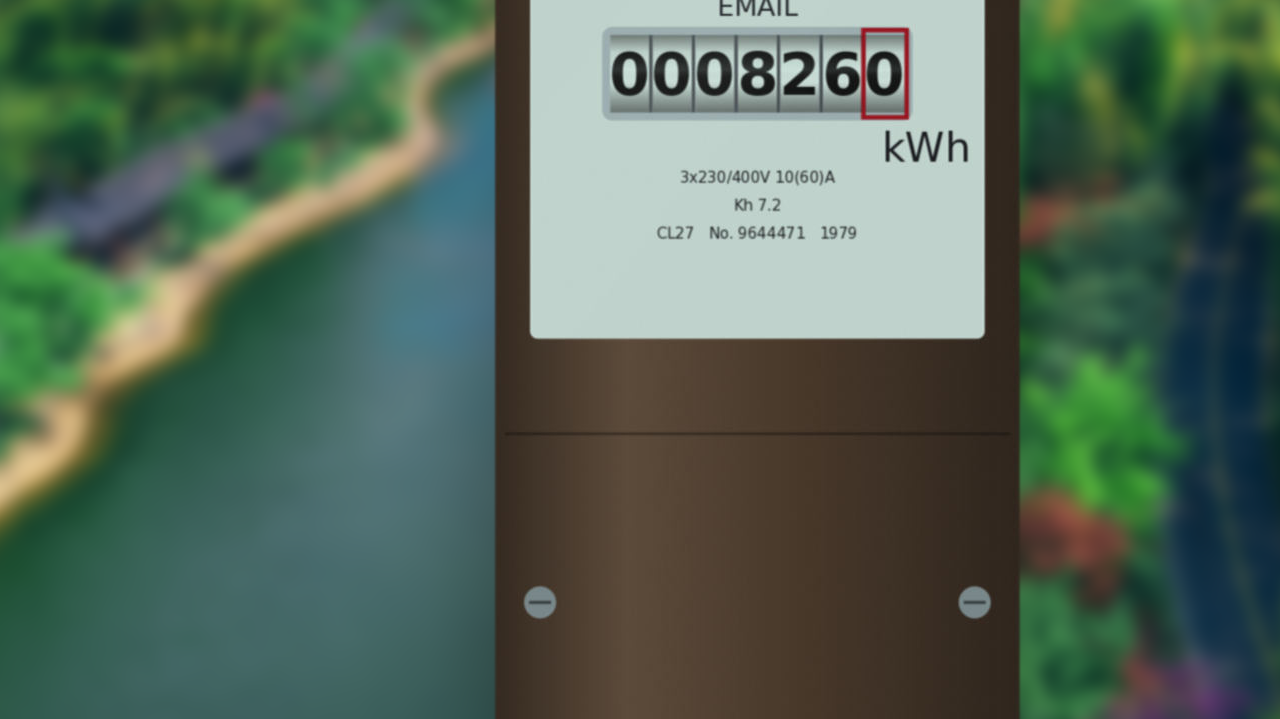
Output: 826.0kWh
